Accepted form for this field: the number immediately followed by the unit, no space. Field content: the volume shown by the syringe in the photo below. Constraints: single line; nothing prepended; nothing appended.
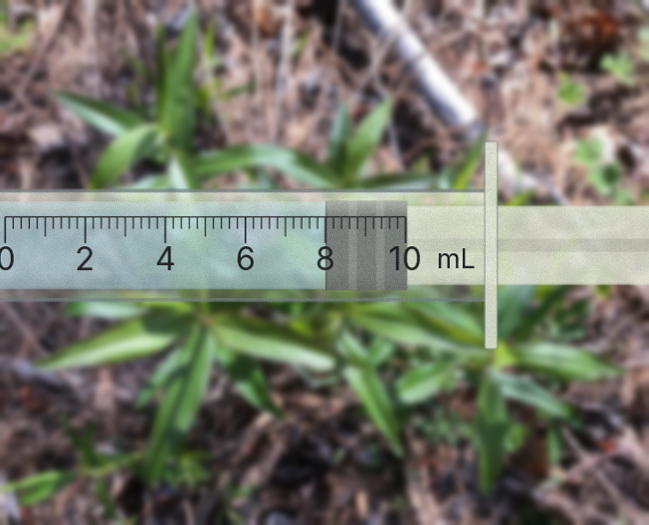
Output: 8mL
